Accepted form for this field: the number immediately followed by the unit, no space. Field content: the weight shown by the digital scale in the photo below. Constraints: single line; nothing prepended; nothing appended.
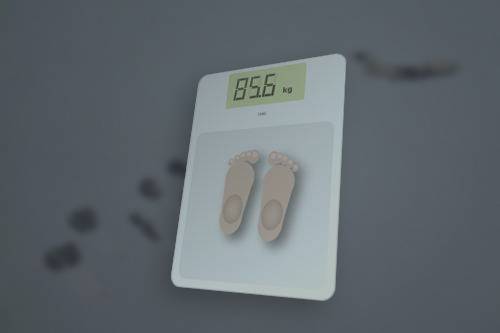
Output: 85.6kg
